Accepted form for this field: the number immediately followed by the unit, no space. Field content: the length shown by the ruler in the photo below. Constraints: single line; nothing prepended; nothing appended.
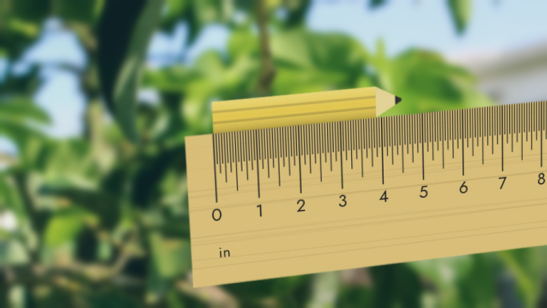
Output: 4.5in
